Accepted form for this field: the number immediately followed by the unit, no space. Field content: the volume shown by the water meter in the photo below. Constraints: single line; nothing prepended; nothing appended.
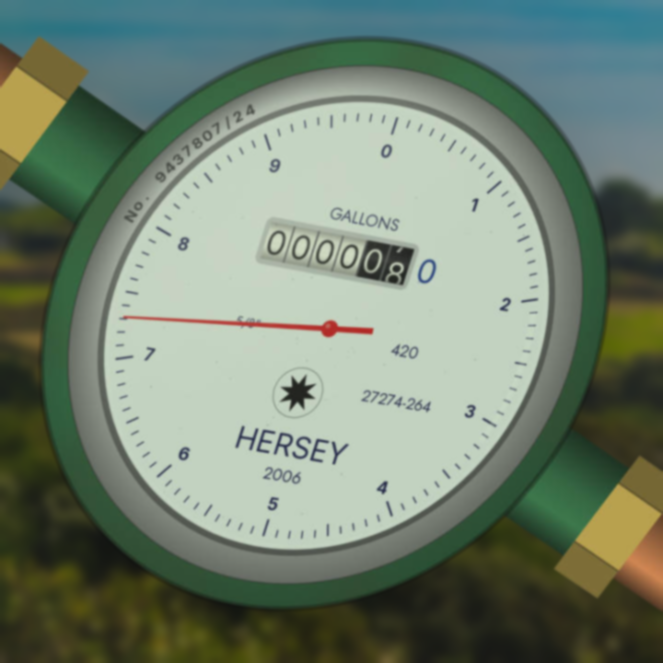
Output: 77.3gal
